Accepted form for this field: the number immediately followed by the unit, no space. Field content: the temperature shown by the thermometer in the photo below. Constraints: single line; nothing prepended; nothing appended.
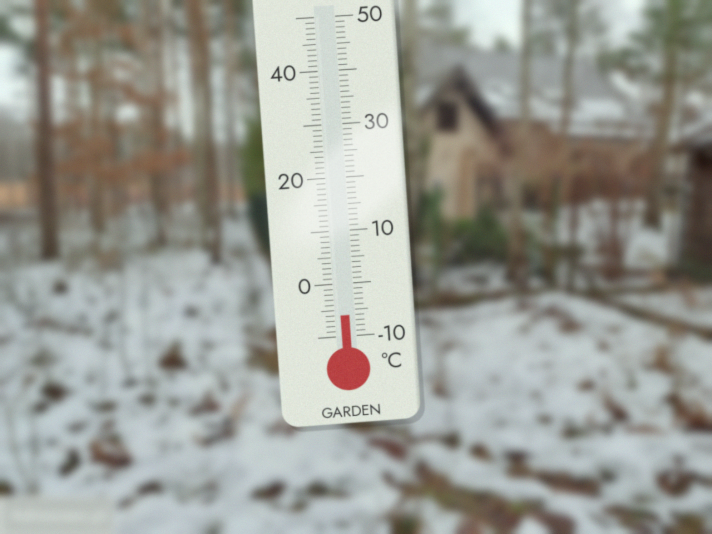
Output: -6°C
